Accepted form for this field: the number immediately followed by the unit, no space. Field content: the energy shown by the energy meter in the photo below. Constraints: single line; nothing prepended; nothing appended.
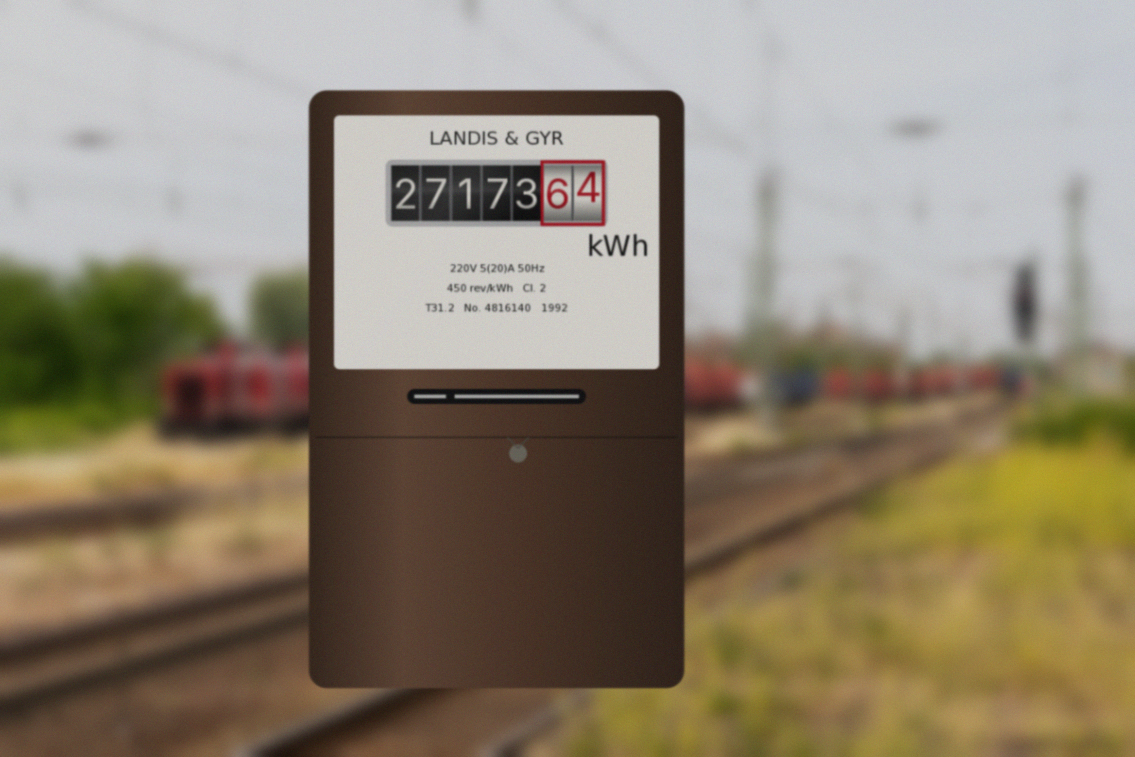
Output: 27173.64kWh
